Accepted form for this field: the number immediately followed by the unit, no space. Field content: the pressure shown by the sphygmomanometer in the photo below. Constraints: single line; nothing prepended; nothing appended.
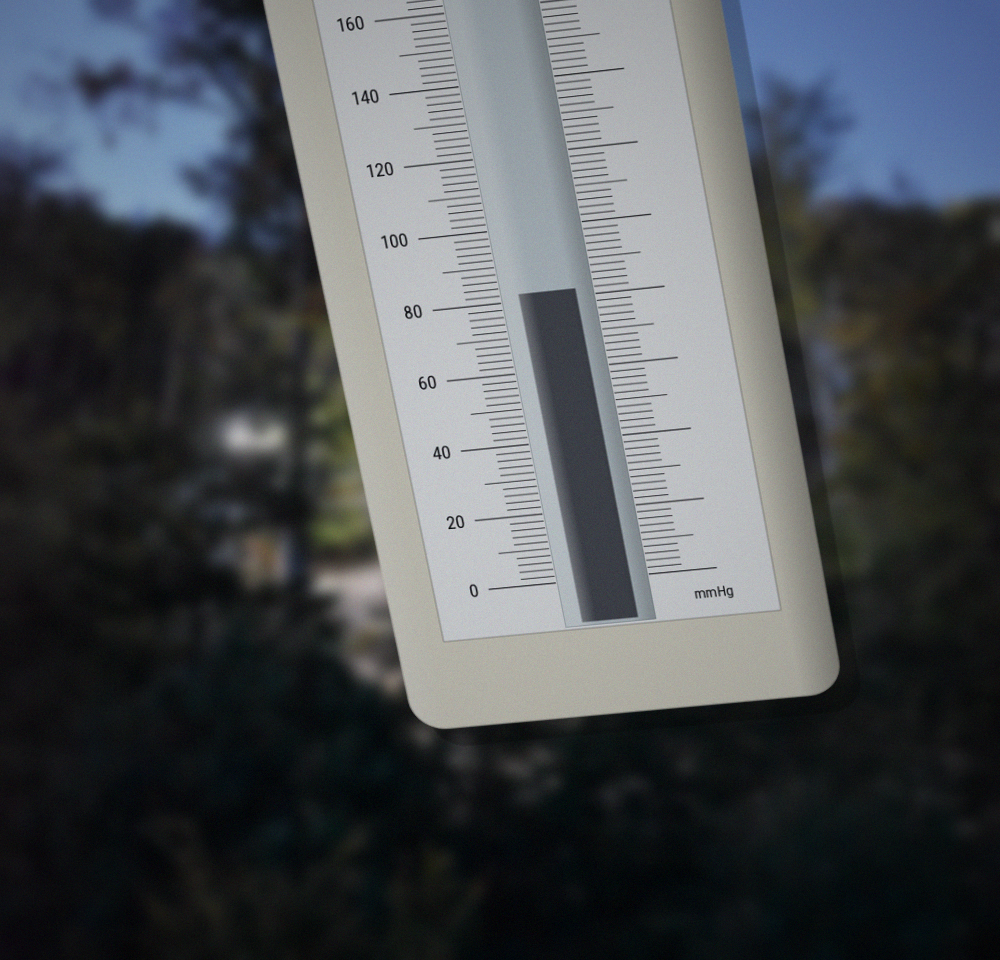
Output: 82mmHg
